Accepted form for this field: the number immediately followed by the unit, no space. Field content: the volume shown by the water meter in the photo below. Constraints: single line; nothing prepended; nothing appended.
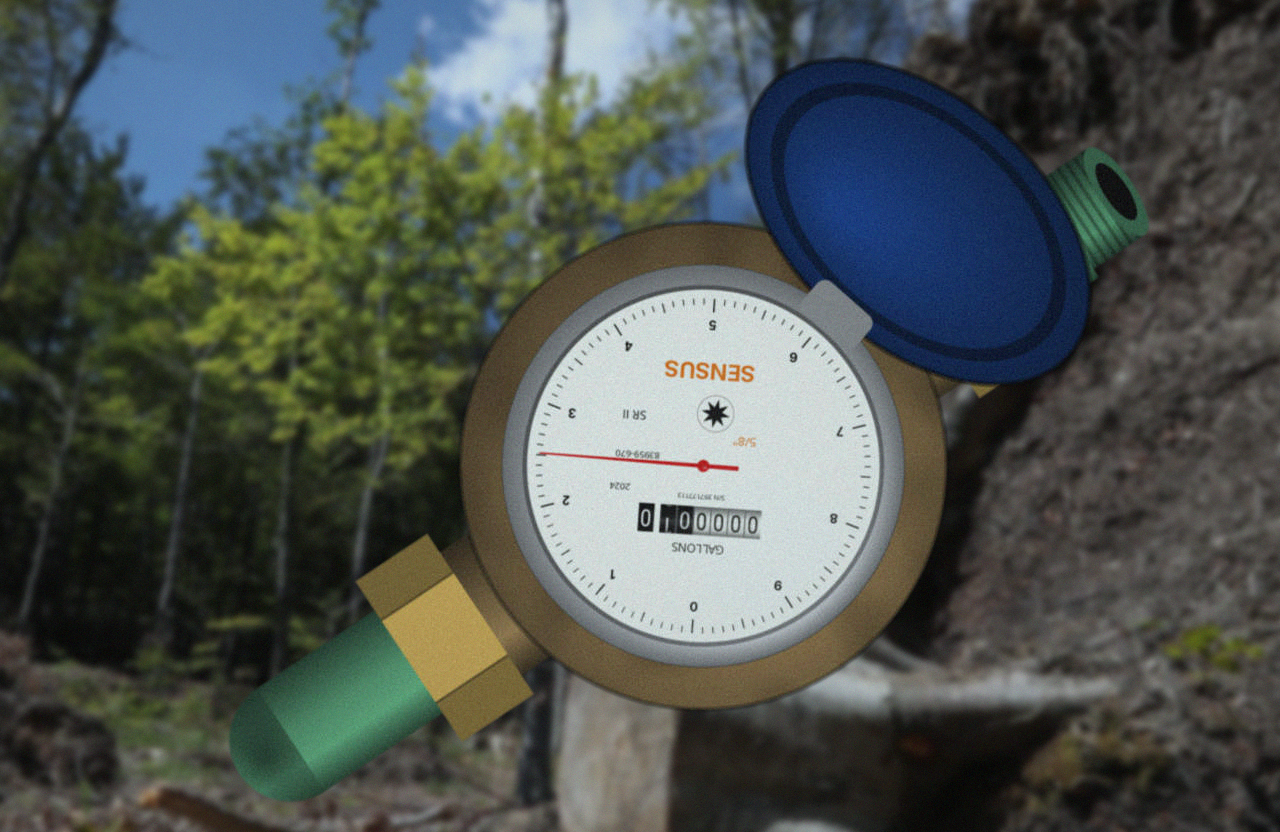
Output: 12.5gal
